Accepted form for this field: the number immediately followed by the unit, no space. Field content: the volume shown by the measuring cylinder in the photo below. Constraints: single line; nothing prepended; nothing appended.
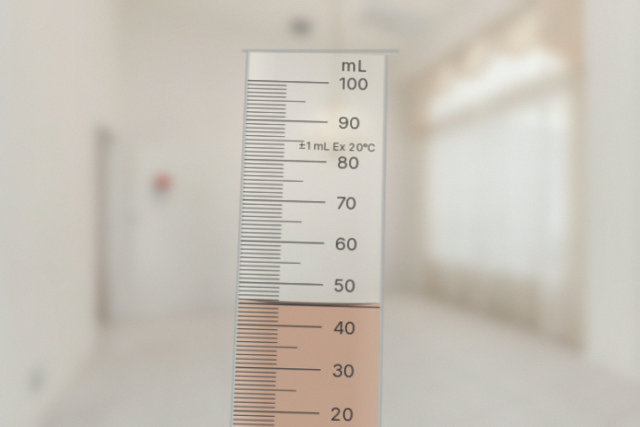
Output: 45mL
